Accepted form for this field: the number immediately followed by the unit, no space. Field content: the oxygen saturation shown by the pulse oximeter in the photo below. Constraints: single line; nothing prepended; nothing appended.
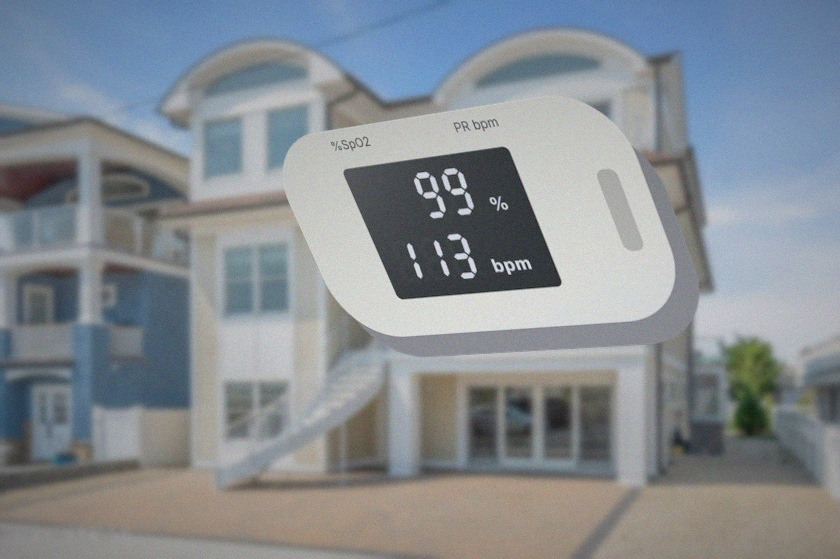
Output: 99%
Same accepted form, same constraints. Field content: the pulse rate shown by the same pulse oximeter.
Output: 113bpm
